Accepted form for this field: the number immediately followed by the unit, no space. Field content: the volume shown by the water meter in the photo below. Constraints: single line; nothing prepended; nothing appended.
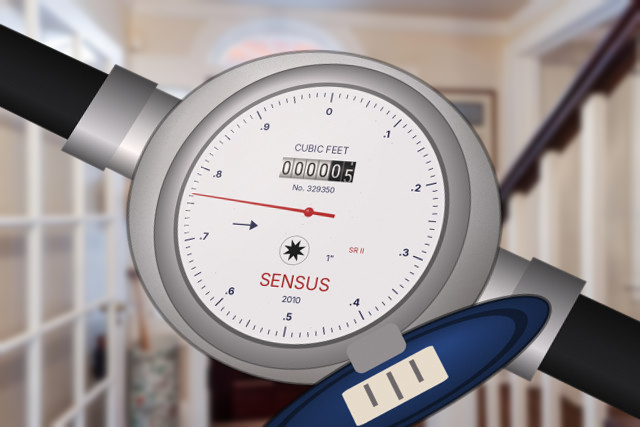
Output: 4.76ft³
